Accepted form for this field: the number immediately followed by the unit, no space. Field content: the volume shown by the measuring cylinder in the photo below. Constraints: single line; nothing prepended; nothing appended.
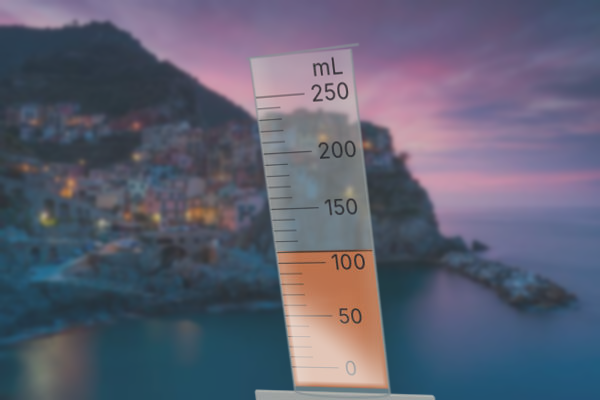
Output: 110mL
